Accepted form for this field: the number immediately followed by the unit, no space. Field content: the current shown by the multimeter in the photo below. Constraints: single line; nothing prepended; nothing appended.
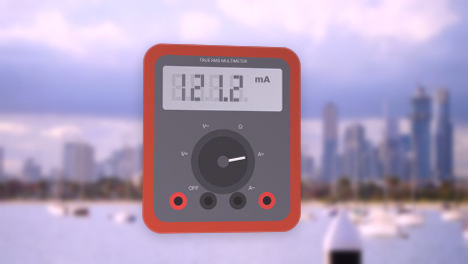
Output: 121.2mA
